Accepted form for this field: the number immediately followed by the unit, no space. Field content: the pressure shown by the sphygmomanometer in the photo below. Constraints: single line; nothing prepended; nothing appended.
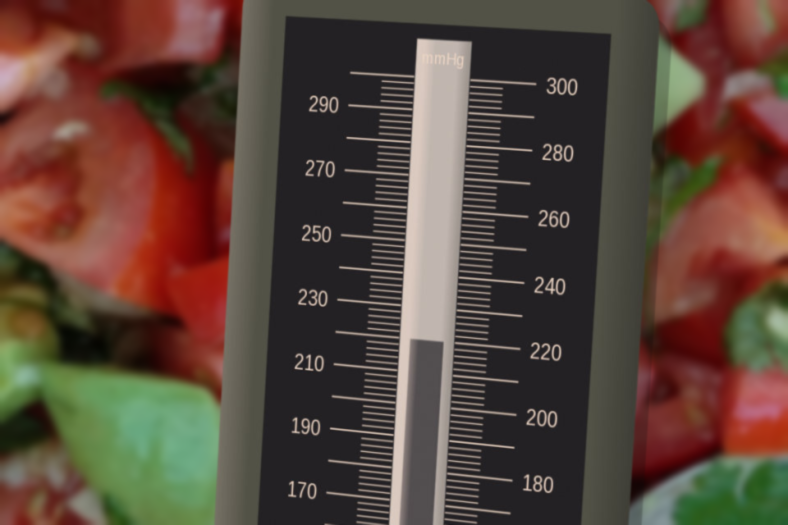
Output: 220mmHg
